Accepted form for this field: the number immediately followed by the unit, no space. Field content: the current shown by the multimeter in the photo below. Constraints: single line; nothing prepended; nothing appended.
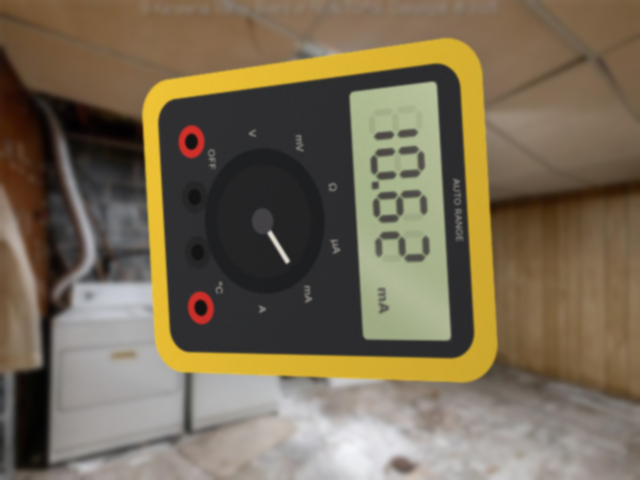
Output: 10.62mA
